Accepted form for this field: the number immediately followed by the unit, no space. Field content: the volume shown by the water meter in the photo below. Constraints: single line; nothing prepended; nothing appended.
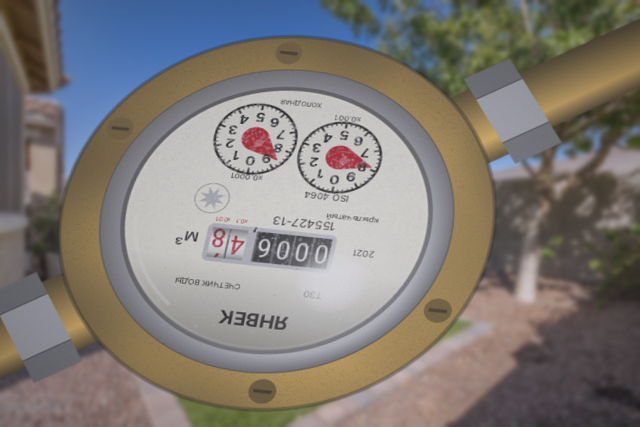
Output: 6.4778m³
